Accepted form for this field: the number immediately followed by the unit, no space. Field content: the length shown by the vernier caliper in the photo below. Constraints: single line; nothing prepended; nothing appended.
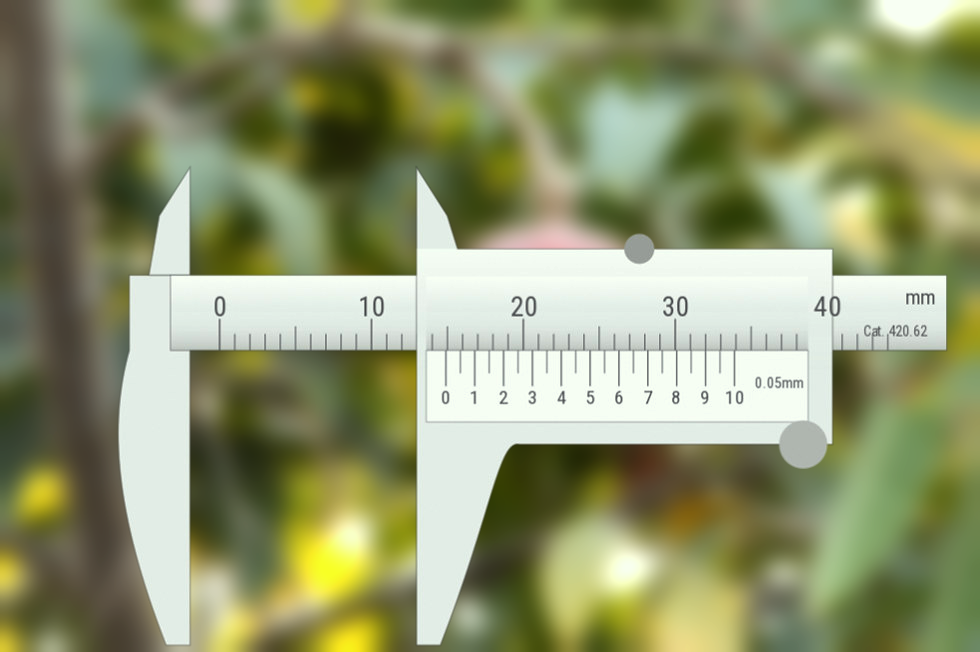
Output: 14.9mm
